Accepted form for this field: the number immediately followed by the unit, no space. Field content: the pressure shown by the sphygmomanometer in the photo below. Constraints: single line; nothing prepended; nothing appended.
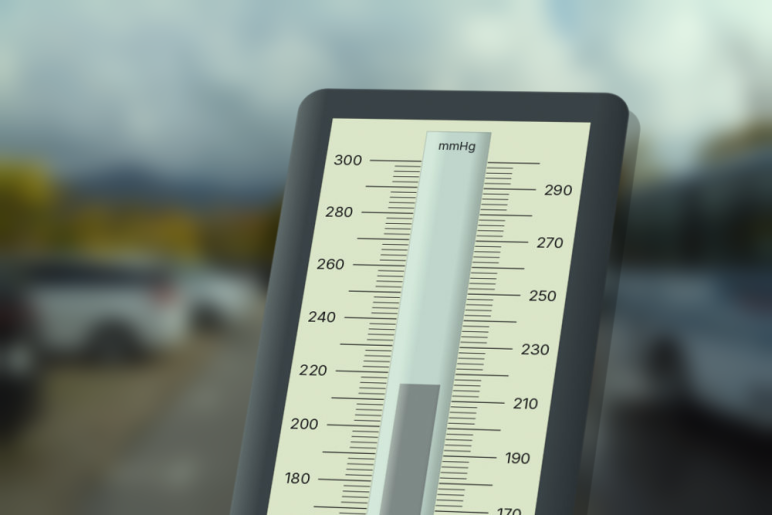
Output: 216mmHg
